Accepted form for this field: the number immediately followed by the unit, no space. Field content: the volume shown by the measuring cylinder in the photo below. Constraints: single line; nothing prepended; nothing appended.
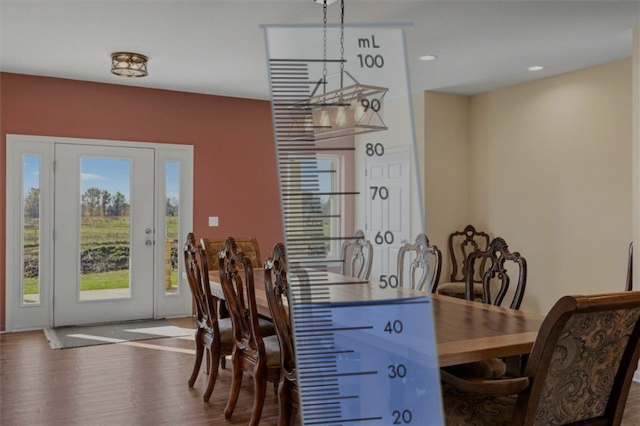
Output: 45mL
